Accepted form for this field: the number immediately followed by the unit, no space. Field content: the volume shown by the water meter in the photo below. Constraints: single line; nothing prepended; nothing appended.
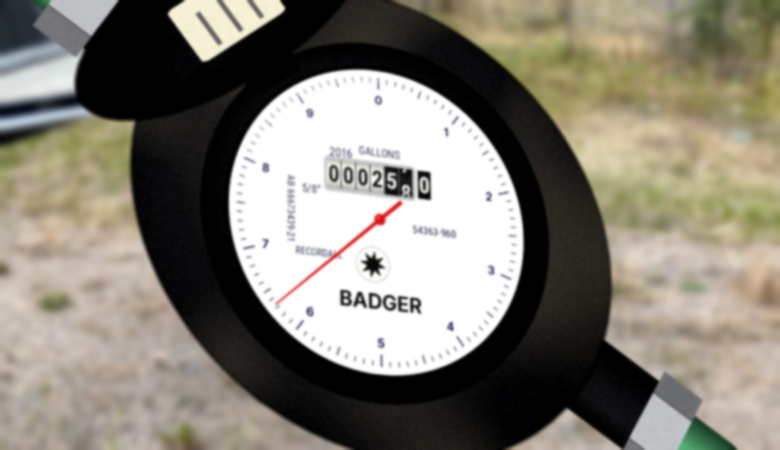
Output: 2576.3gal
